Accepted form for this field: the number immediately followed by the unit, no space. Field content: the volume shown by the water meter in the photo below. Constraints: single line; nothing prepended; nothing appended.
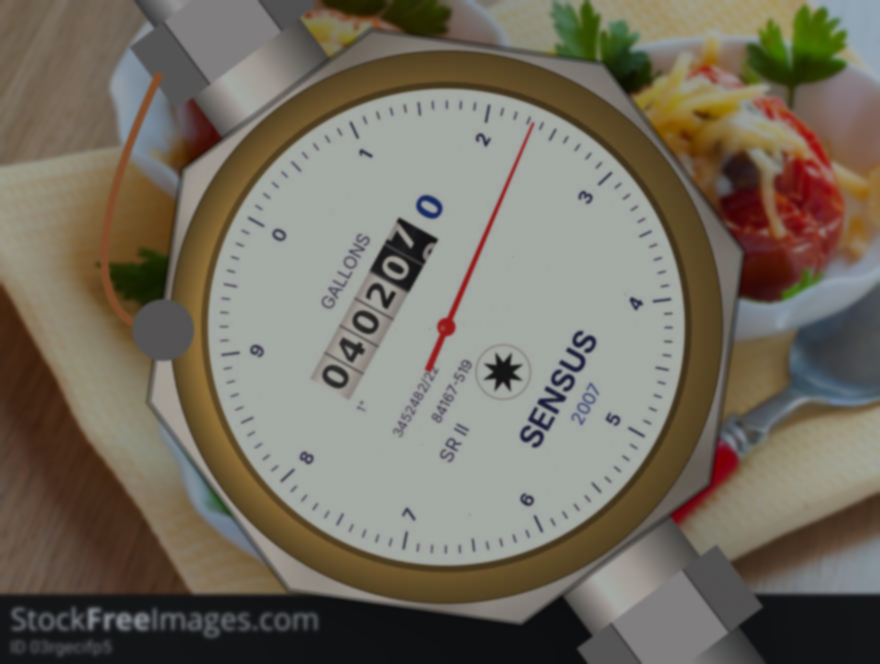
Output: 402072.3gal
